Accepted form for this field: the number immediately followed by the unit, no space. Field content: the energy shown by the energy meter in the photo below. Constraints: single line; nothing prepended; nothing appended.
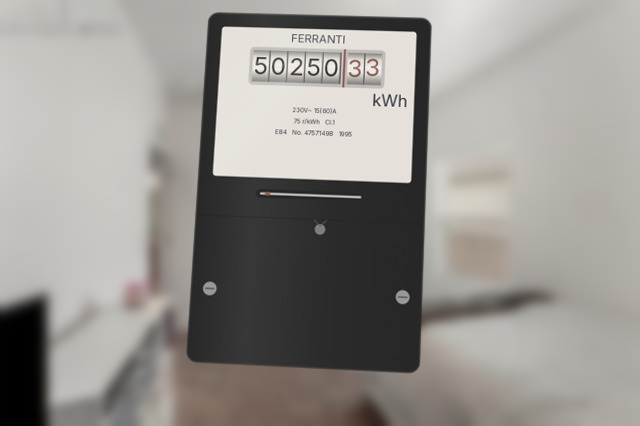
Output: 50250.33kWh
